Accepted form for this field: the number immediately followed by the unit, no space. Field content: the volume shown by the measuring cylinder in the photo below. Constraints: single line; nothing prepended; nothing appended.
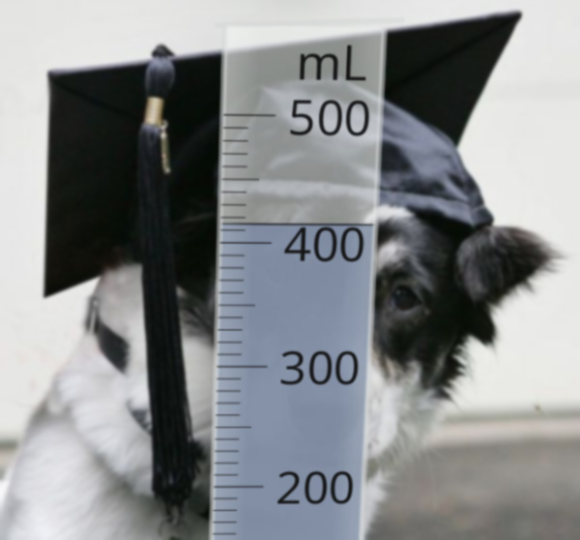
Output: 415mL
